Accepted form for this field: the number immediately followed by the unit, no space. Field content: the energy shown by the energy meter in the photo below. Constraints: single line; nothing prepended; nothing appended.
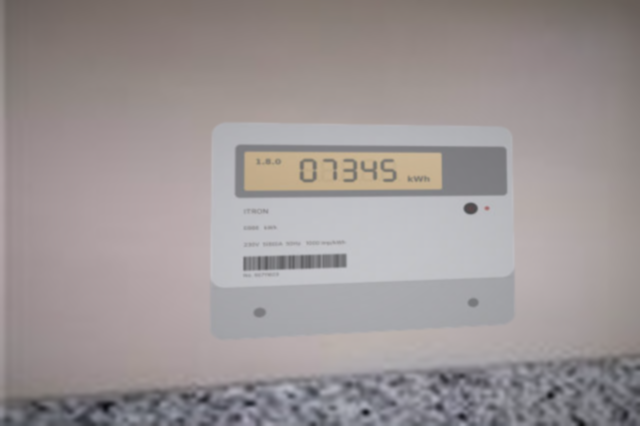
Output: 7345kWh
